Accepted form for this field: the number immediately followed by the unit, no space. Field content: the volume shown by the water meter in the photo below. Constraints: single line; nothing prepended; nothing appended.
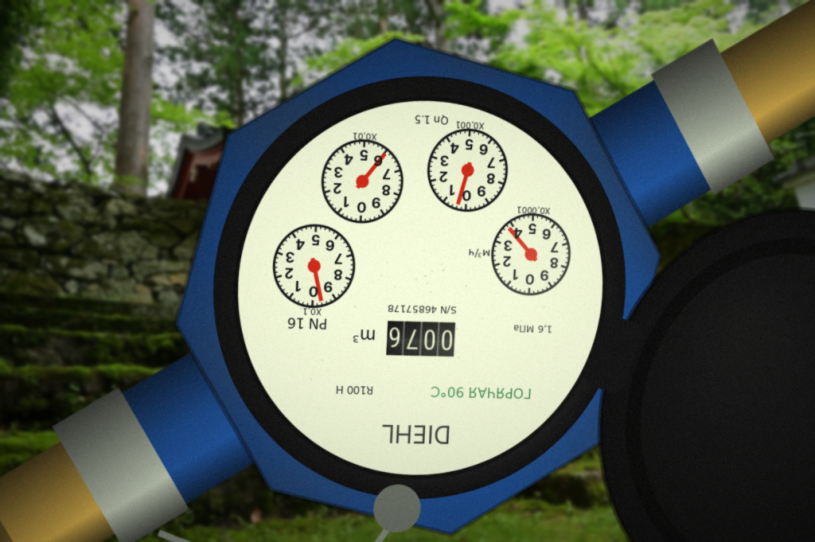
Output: 75.9603m³
